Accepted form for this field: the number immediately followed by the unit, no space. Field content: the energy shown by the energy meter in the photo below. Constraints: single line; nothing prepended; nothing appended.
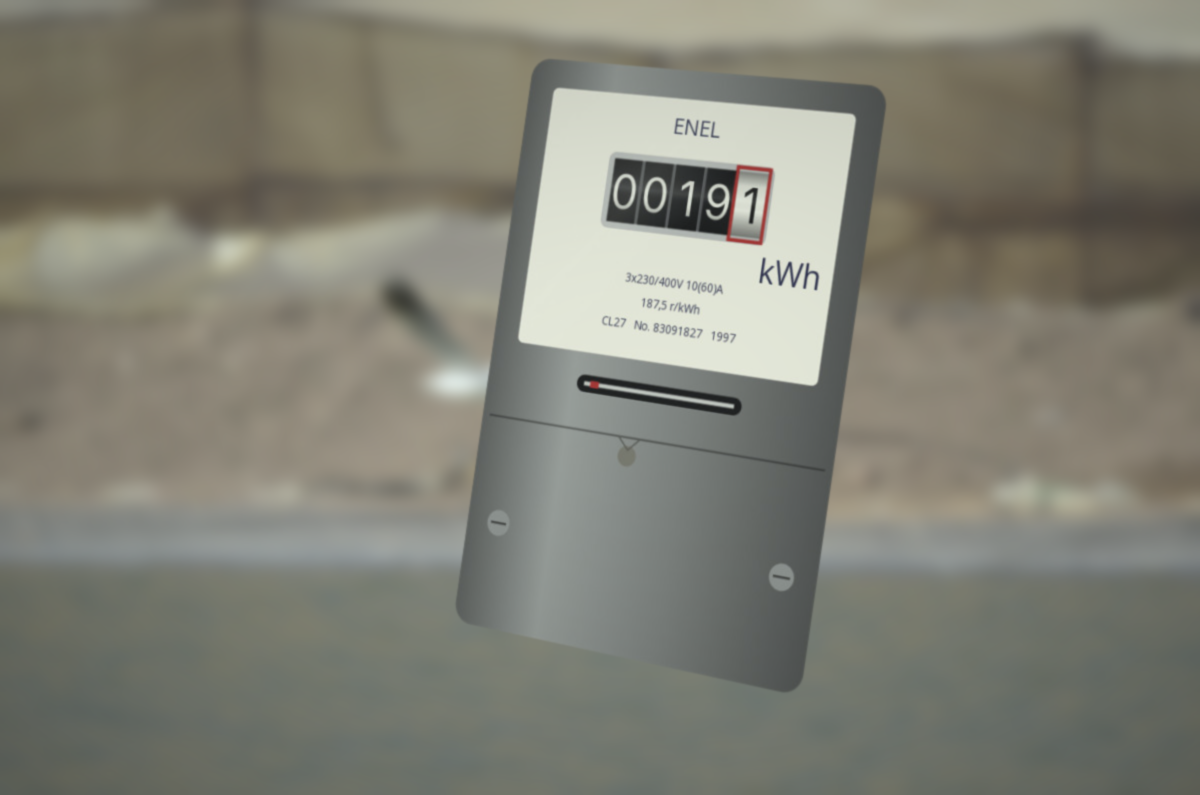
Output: 19.1kWh
